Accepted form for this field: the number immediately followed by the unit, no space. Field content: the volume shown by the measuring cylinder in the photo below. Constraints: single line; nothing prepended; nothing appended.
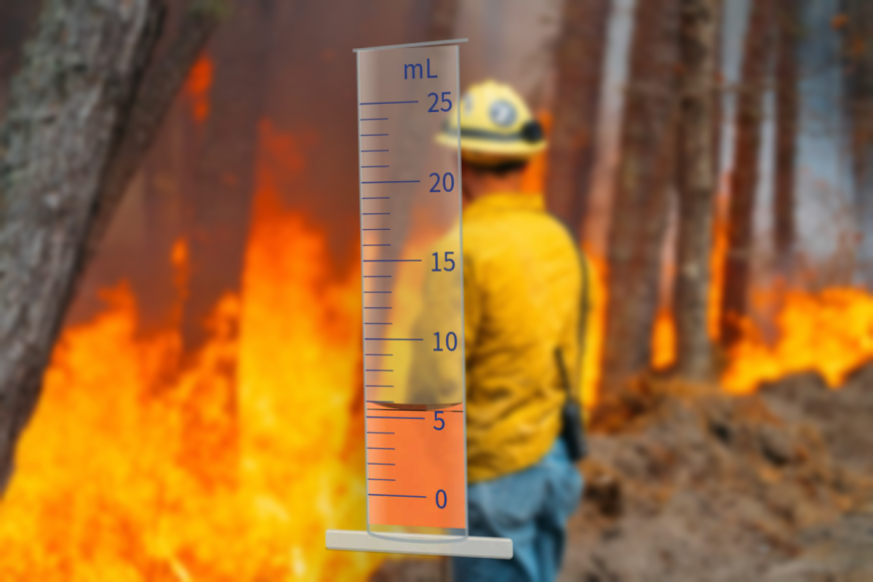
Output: 5.5mL
